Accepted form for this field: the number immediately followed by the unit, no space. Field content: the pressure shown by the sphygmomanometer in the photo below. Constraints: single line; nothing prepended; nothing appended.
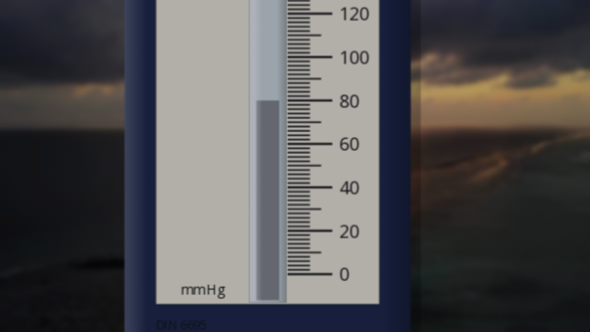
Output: 80mmHg
